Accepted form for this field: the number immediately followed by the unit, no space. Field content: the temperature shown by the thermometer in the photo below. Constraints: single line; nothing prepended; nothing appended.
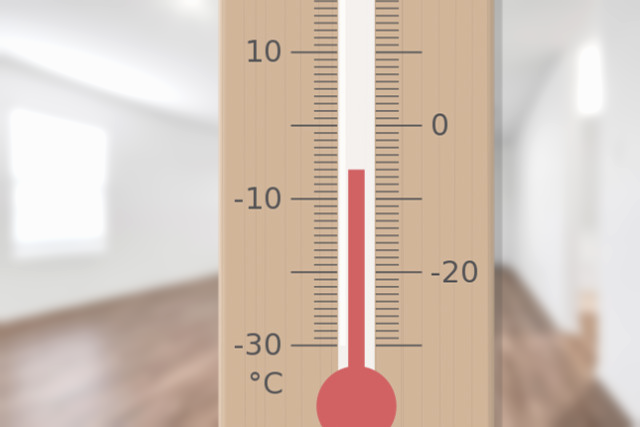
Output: -6°C
